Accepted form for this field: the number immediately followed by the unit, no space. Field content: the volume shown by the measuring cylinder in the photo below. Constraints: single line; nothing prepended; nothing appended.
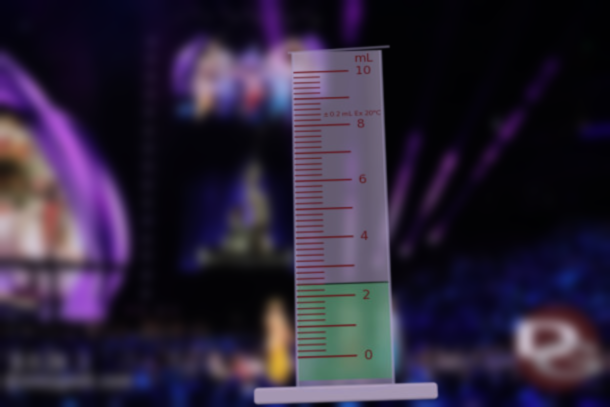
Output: 2.4mL
